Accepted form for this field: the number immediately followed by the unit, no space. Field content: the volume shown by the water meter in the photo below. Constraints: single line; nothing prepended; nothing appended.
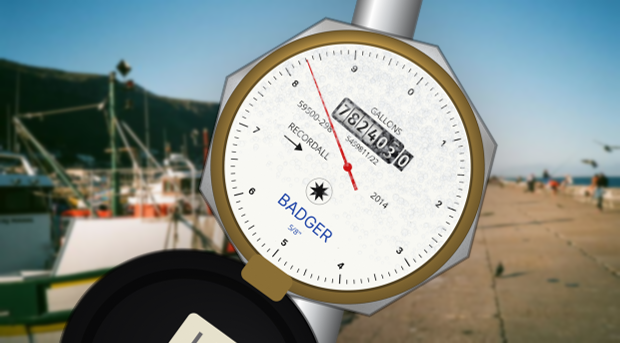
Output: 7824028.3gal
